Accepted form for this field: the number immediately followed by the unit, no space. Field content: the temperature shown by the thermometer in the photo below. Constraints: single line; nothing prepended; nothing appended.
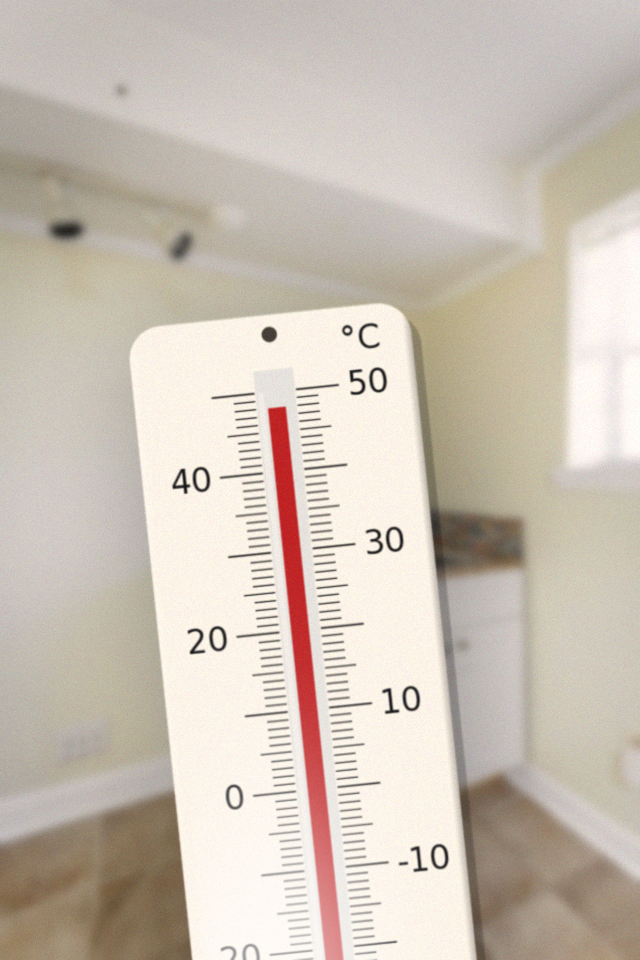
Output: 48°C
